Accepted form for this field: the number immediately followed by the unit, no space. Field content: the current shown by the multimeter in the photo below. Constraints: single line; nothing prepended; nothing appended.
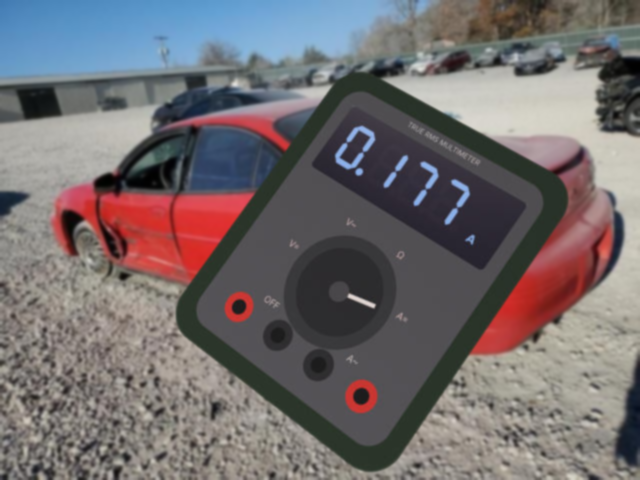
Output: 0.177A
